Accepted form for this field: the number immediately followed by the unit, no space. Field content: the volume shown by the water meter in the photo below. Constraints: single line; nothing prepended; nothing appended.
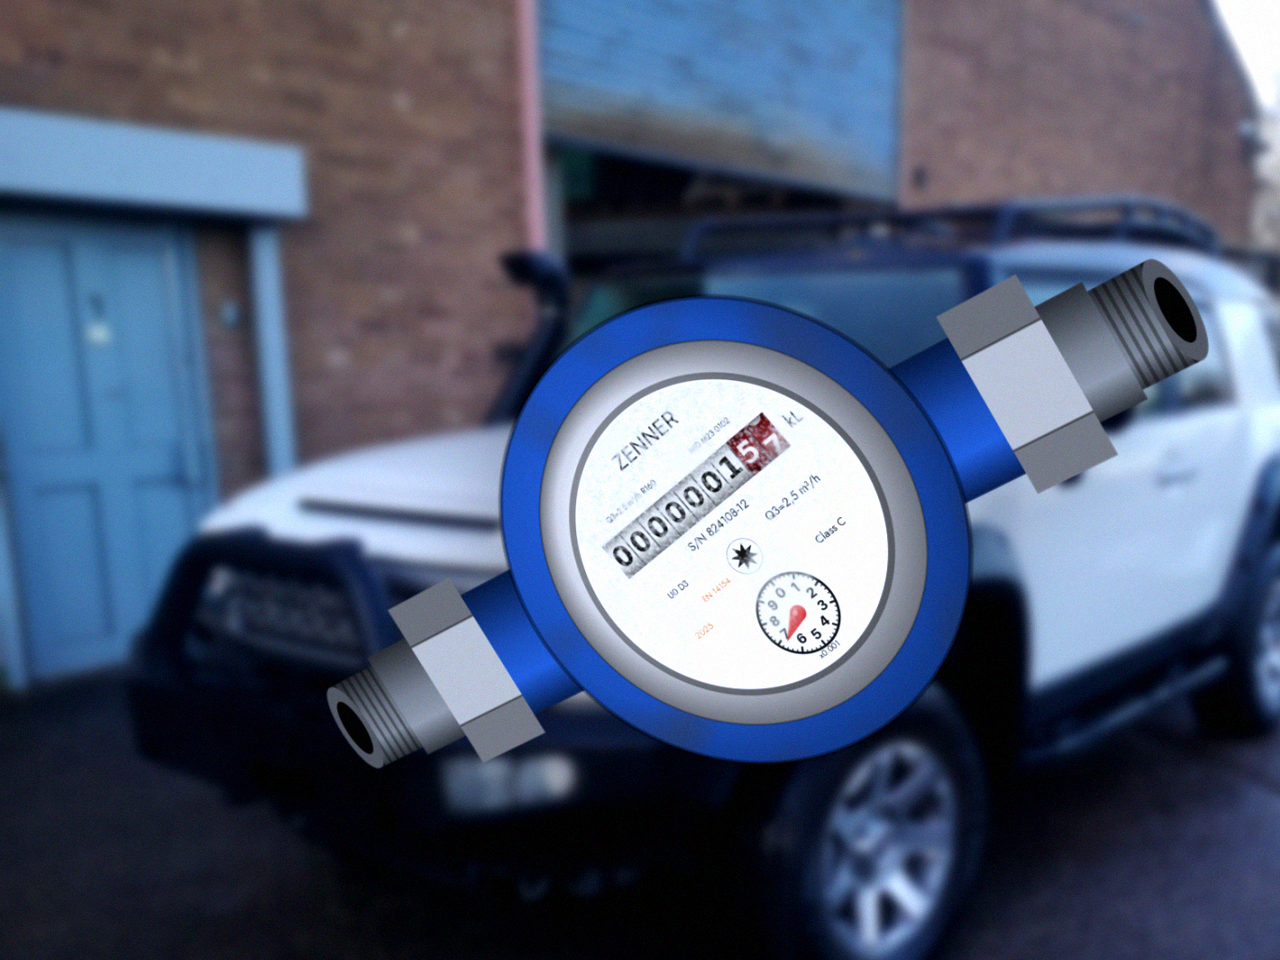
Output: 1.566kL
